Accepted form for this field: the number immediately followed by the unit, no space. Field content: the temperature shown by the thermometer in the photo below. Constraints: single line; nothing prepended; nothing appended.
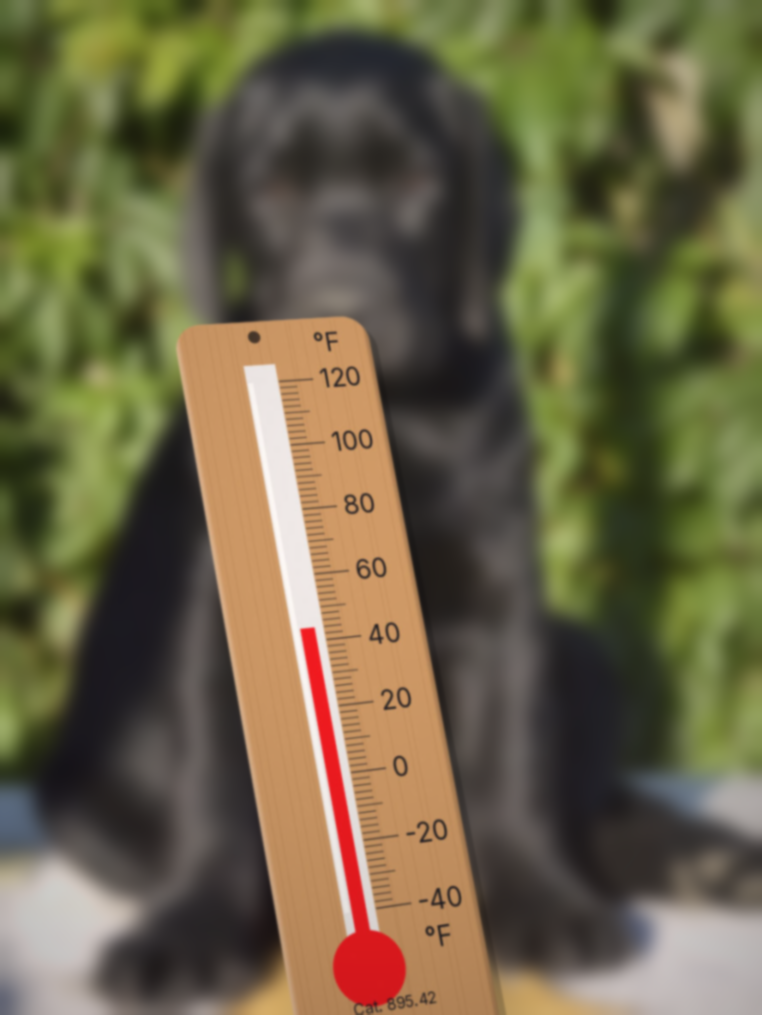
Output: 44°F
